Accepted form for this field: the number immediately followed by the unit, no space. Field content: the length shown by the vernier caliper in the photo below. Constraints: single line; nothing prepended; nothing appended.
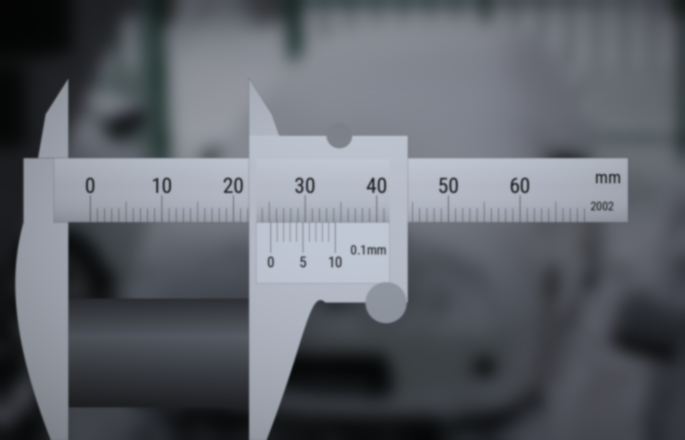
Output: 25.2mm
